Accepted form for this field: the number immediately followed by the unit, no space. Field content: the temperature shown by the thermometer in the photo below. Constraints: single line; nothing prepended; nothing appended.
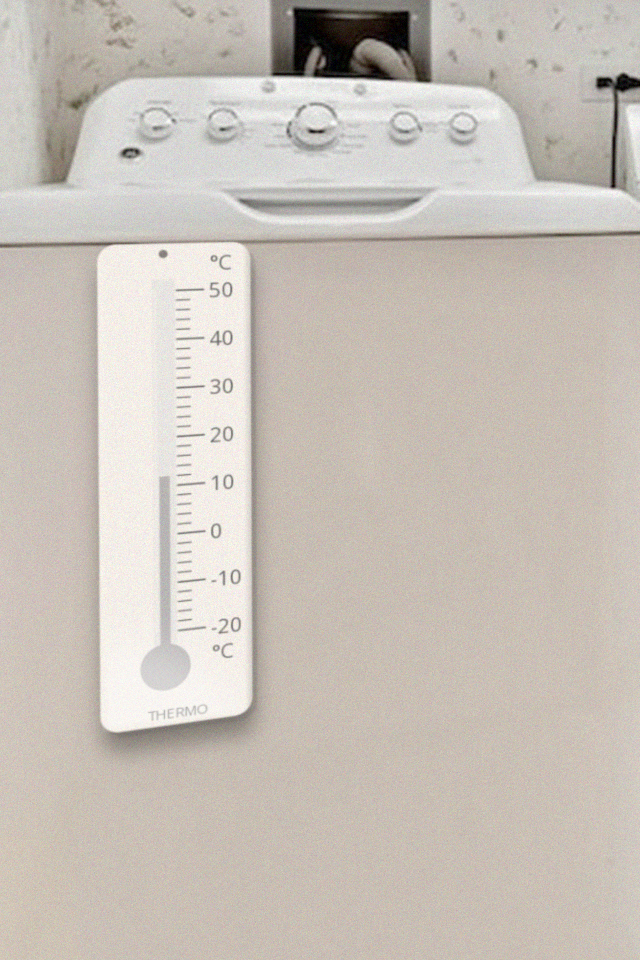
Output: 12°C
